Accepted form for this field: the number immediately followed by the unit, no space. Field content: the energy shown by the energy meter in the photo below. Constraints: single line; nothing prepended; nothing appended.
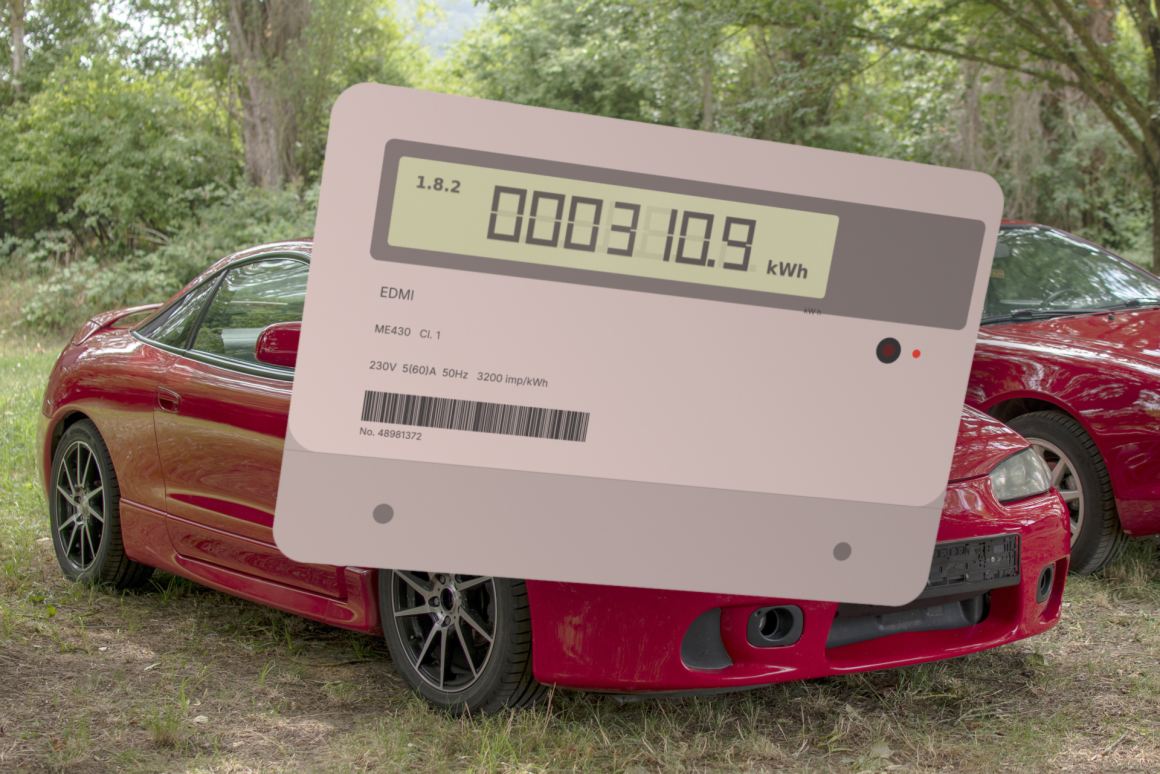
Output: 310.9kWh
